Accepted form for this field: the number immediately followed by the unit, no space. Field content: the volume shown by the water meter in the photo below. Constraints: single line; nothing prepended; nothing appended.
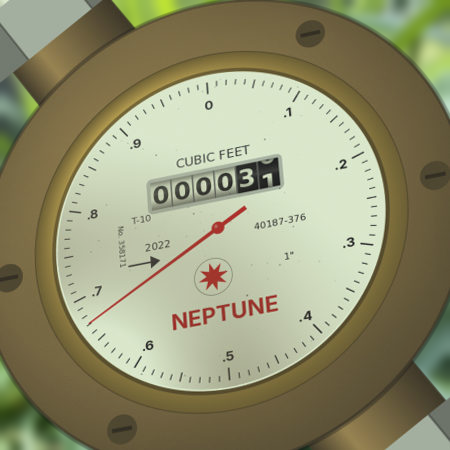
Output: 30.67ft³
